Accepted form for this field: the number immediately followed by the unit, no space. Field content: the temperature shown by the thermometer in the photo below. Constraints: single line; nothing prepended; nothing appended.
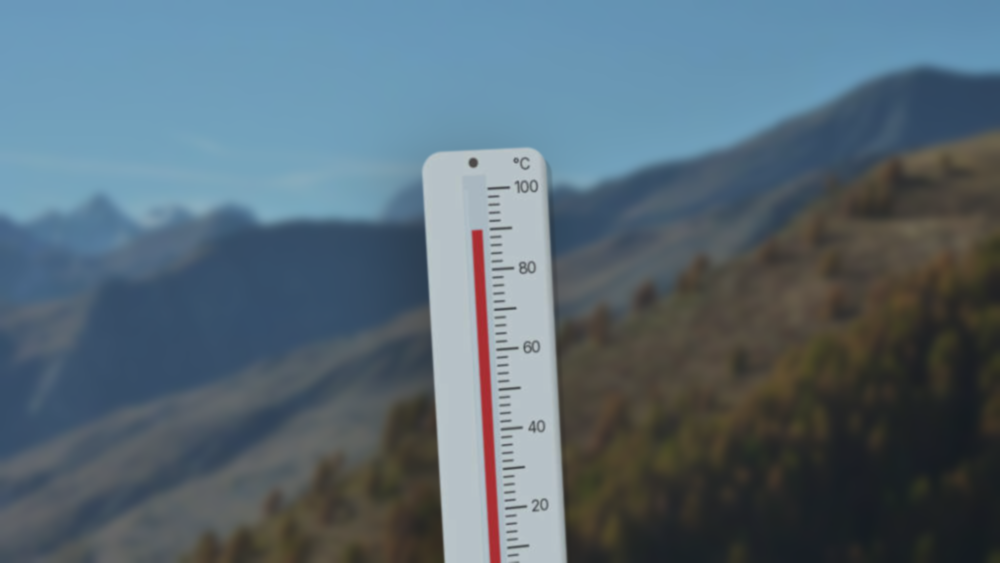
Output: 90°C
